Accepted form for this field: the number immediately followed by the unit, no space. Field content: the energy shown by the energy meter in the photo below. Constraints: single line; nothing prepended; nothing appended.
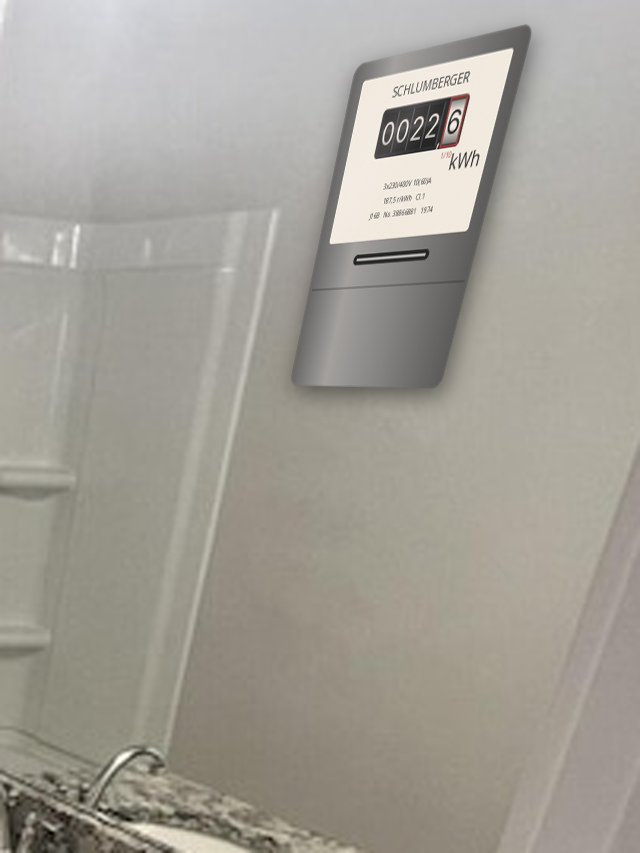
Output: 22.6kWh
